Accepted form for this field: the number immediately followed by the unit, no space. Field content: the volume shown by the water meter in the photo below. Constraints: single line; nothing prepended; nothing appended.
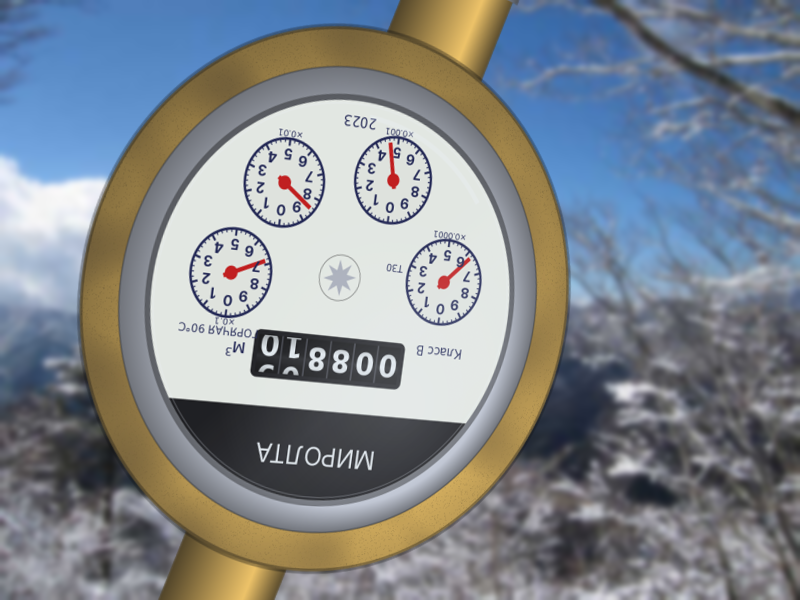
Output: 8809.6846m³
